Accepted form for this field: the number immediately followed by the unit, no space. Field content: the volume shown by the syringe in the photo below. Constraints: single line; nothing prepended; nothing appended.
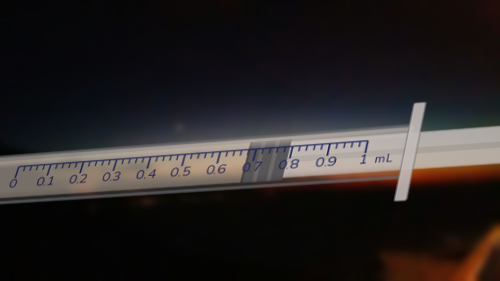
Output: 0.68mL
